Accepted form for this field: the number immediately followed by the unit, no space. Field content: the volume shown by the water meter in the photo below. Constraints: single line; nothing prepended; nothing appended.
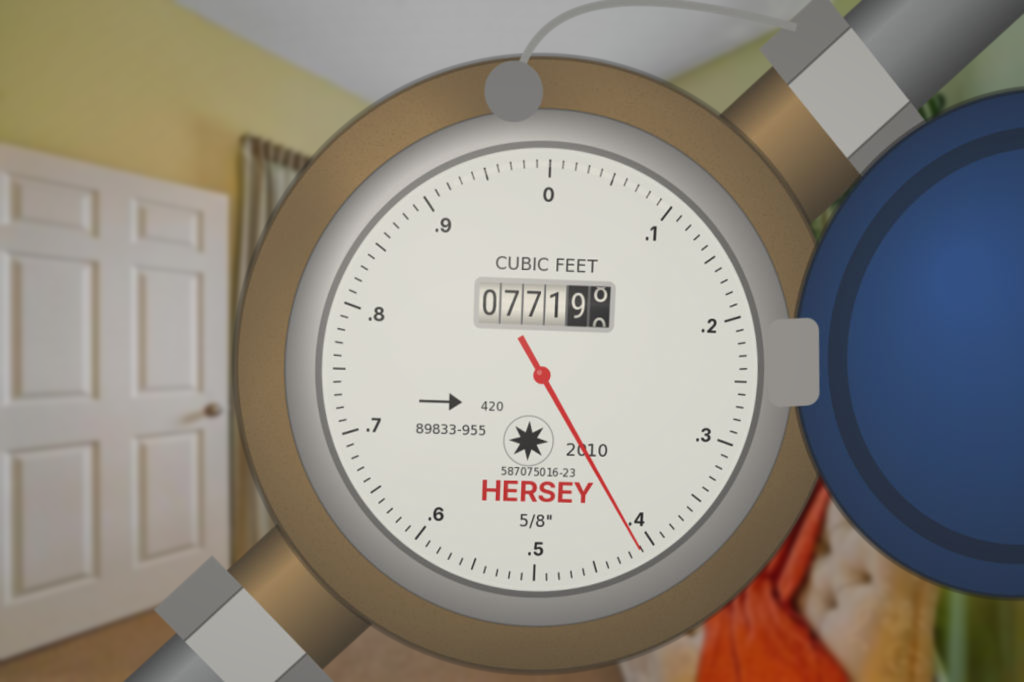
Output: 77198.41ft³
